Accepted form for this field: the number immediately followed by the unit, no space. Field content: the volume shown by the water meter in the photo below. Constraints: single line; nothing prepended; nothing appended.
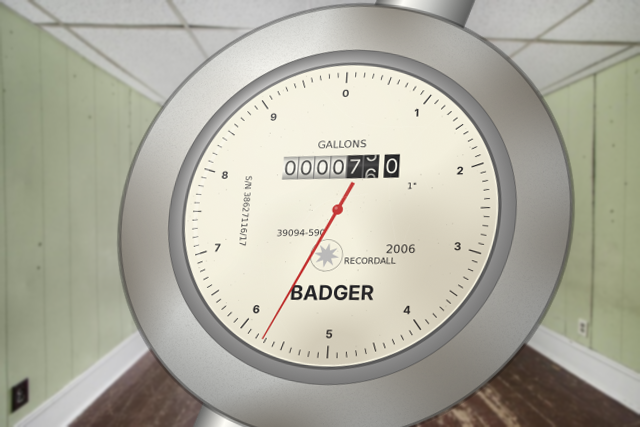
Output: 755.7gal
